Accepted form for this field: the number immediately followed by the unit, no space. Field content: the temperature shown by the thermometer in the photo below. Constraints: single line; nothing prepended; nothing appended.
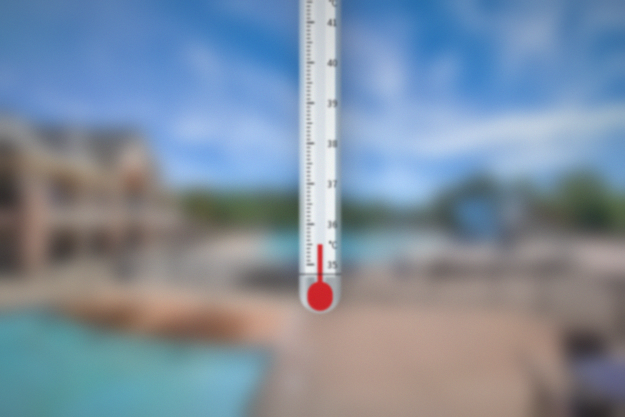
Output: 35.5°C
